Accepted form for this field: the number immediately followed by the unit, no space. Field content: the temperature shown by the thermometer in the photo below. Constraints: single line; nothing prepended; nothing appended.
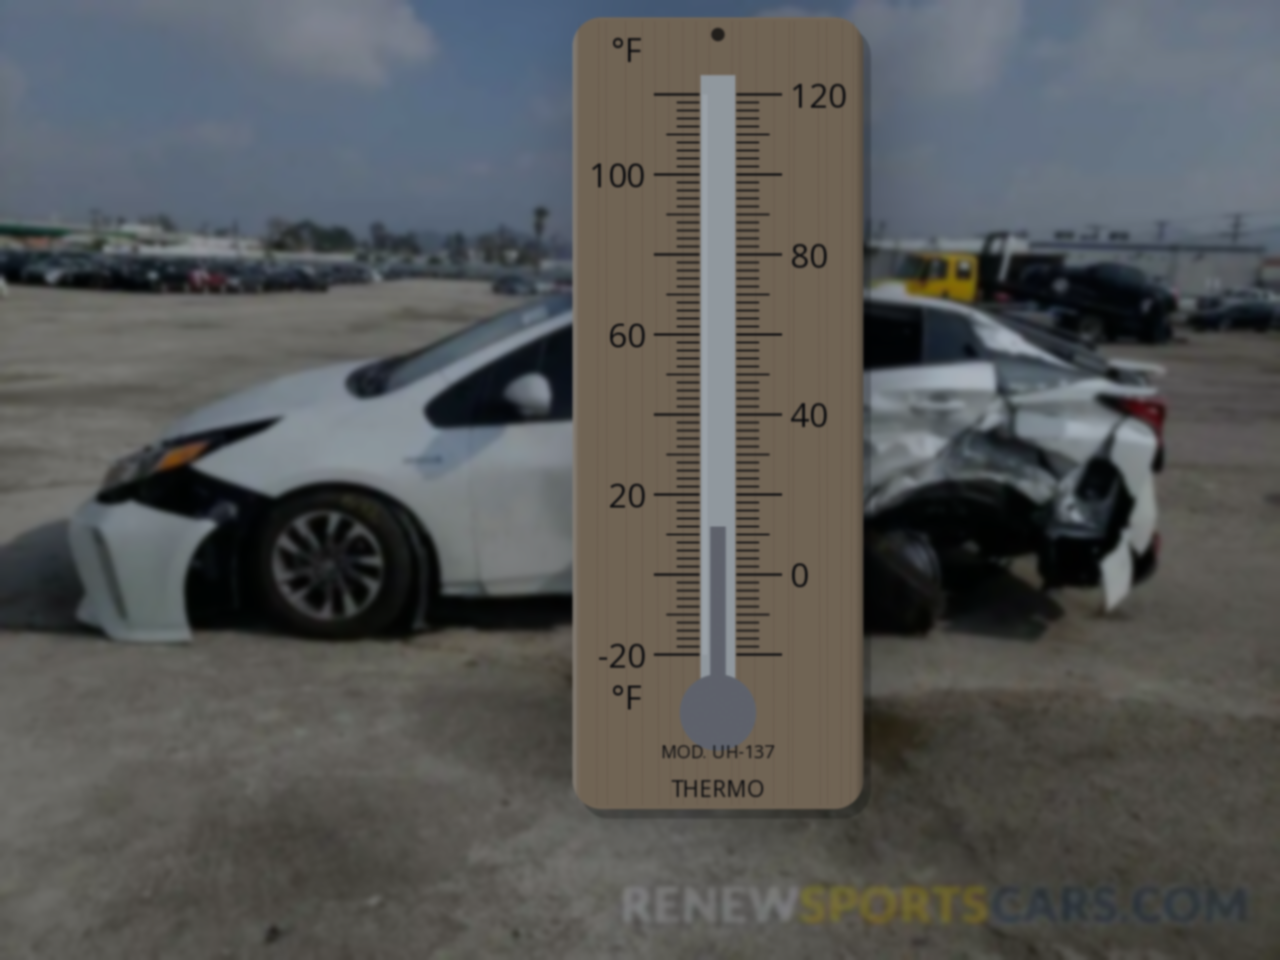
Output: 12°F
